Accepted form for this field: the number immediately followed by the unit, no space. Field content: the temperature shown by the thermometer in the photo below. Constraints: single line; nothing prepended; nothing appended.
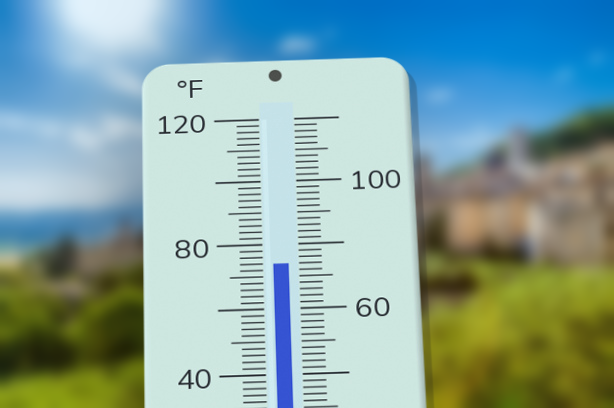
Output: 74°F
